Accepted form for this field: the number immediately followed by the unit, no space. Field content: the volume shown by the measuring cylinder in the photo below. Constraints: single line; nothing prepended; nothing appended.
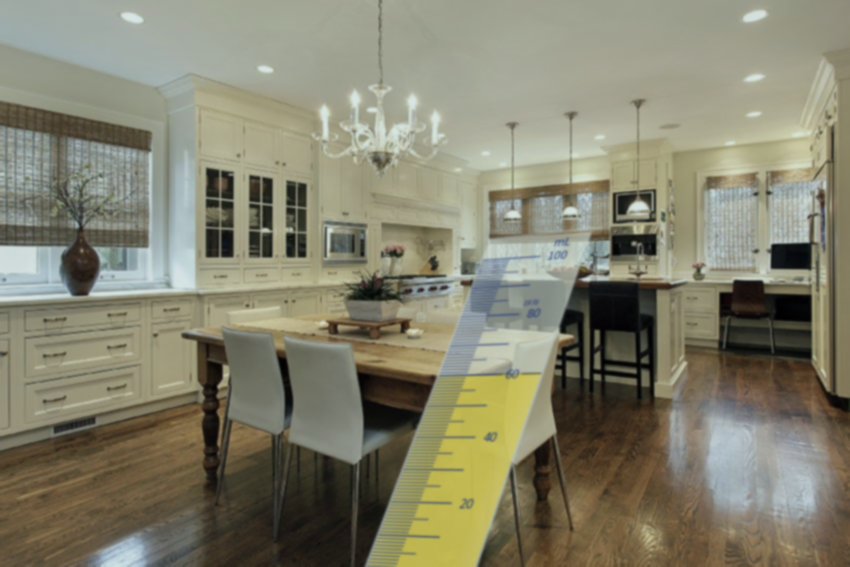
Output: 60mL
